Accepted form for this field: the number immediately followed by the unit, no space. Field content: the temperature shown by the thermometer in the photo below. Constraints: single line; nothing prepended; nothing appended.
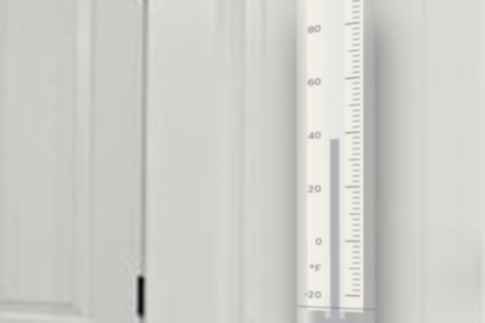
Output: 38°F
